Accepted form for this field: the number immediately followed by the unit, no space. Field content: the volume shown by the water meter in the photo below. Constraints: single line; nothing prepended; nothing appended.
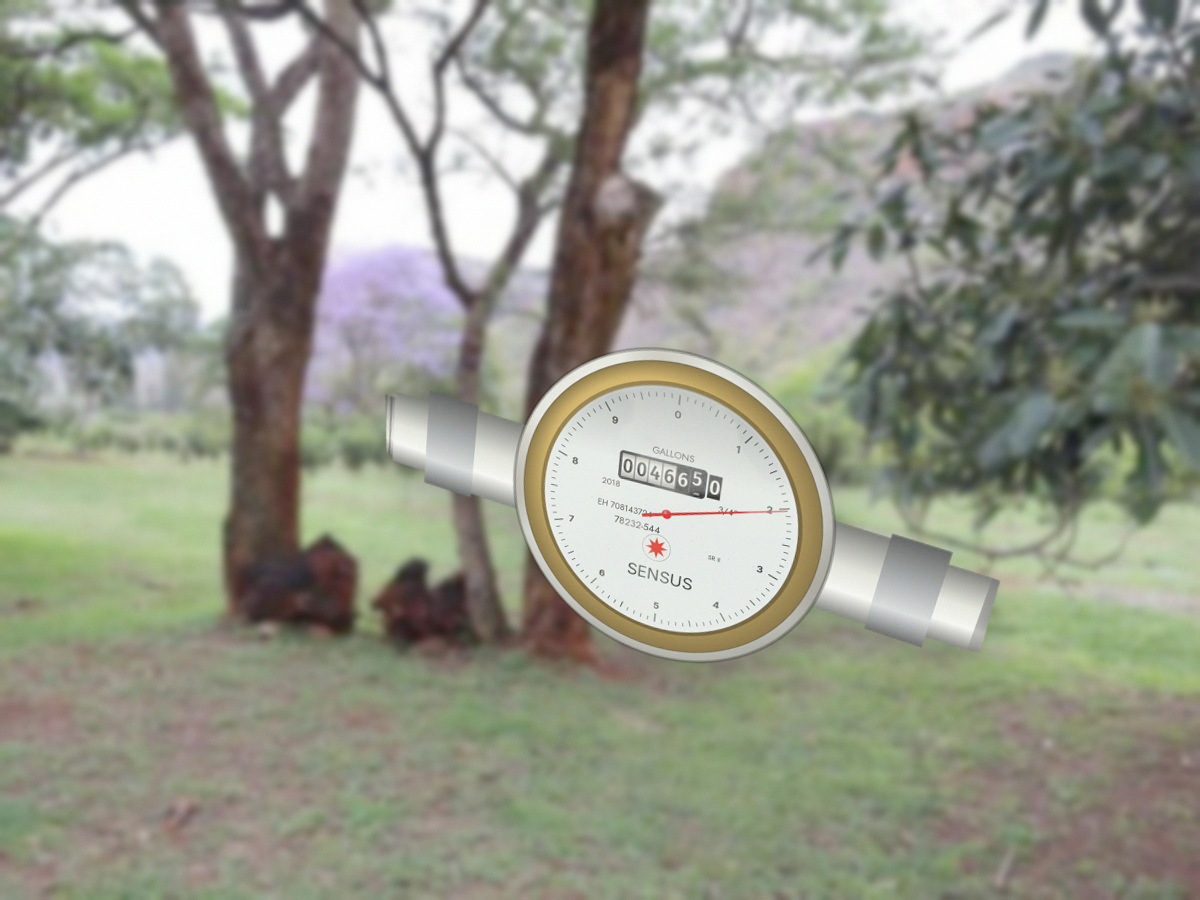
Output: 46652.0gal
